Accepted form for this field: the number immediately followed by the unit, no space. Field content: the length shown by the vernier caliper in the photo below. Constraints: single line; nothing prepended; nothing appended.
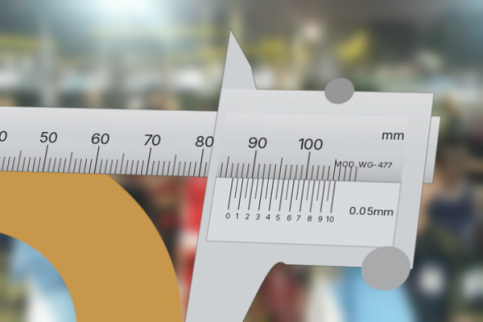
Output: 86.4mm
